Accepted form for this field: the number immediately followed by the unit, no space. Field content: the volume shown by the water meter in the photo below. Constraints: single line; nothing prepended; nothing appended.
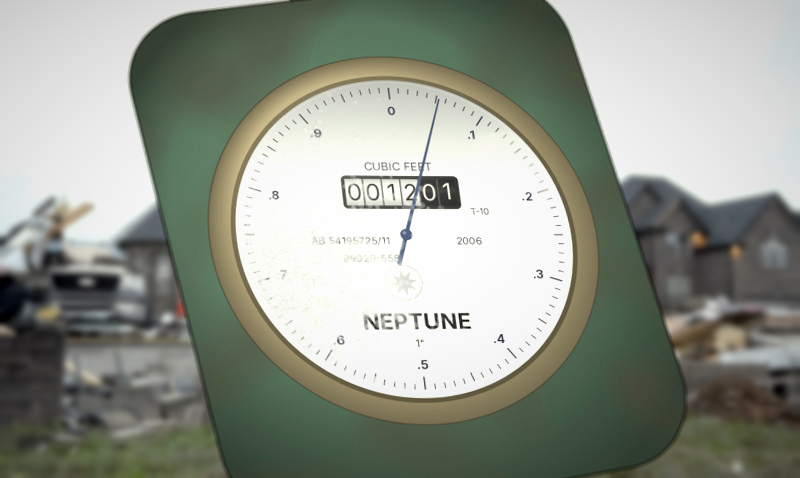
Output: 1201.05ft³
